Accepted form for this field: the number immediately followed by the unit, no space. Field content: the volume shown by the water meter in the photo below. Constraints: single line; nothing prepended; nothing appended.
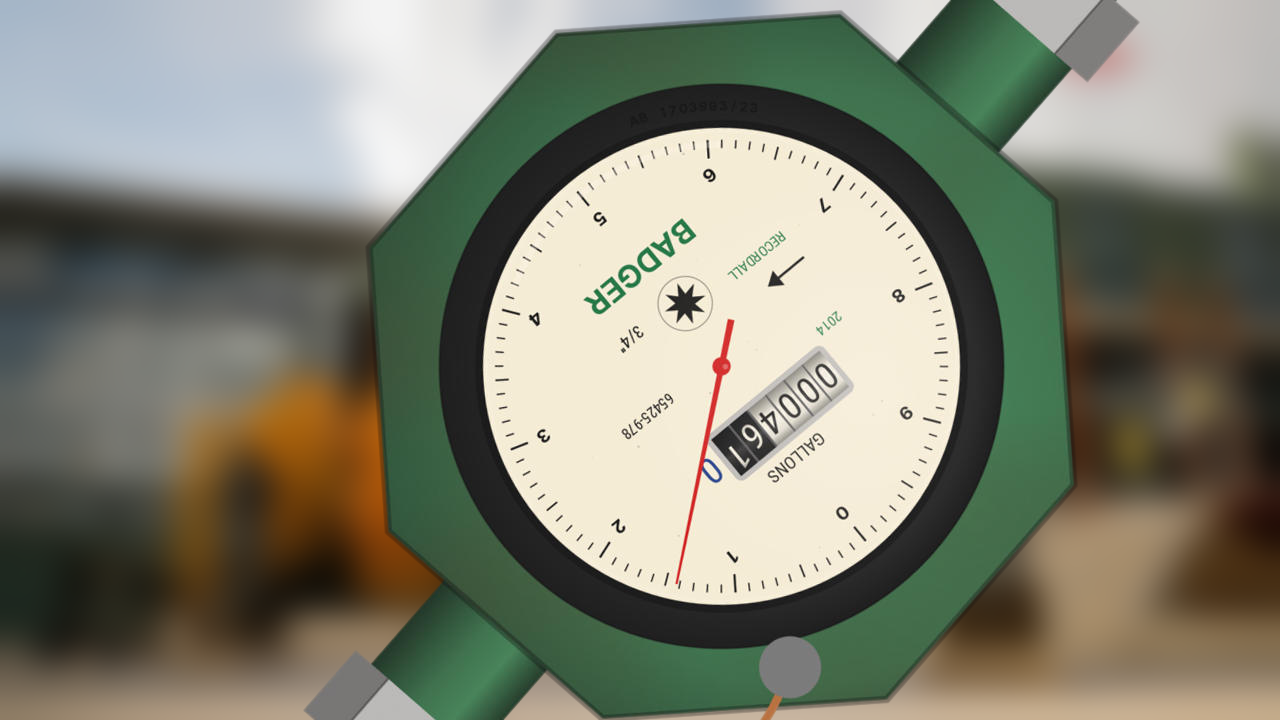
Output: 4611.4gal
